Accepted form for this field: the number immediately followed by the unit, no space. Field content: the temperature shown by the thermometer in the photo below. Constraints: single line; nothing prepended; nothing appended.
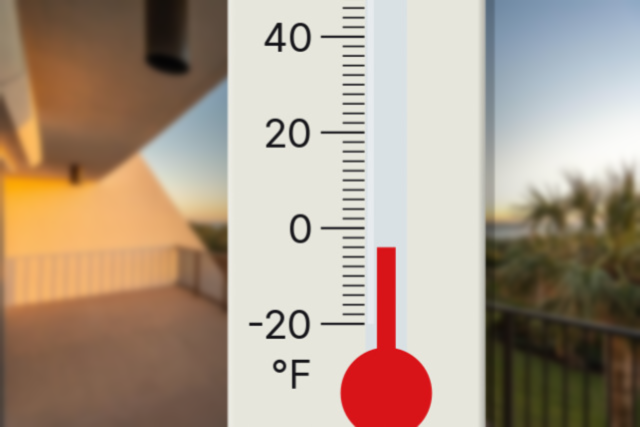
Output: -4°F
